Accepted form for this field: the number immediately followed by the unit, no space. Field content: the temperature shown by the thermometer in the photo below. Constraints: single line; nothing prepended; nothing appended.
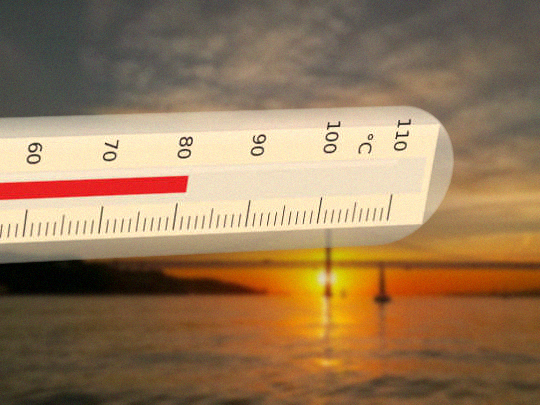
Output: 81°C
